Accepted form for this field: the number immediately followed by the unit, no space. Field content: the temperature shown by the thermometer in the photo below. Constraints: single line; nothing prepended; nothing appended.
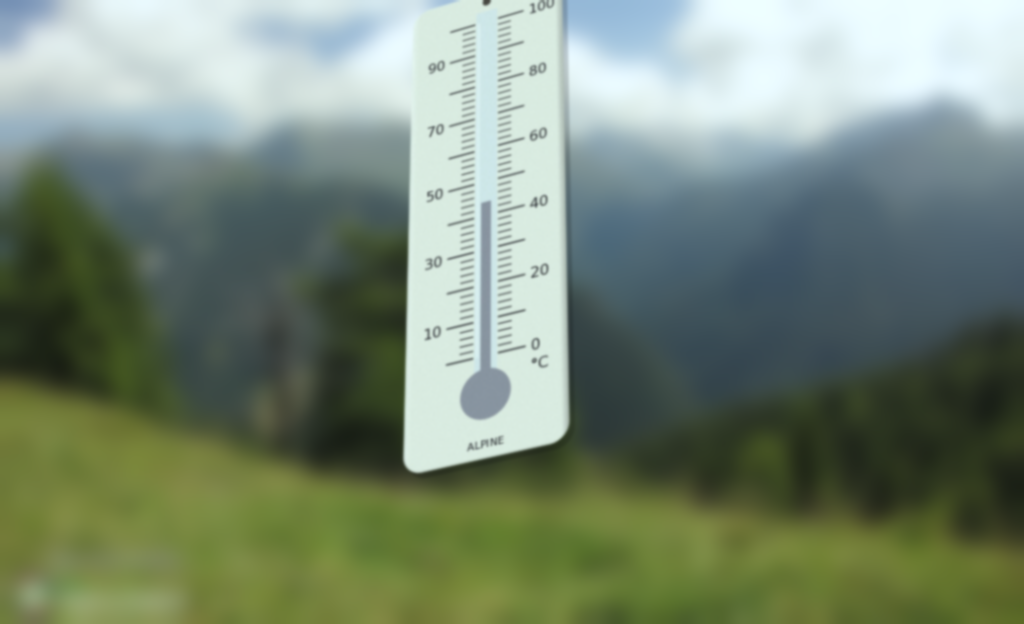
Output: 44°C
